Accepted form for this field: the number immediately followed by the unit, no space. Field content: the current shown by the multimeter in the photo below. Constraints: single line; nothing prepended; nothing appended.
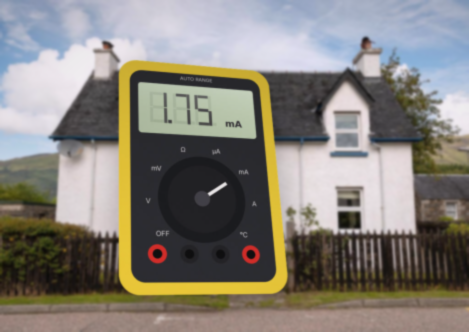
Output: 1.75mA
